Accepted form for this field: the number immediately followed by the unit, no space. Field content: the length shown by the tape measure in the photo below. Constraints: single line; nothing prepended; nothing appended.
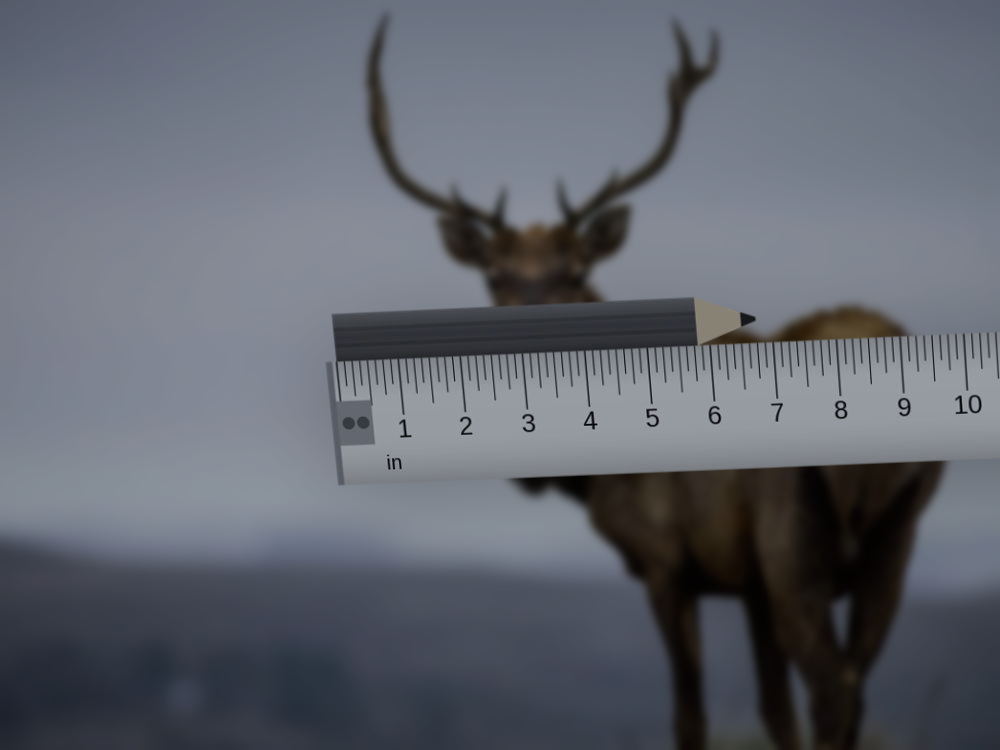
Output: 6.75in
